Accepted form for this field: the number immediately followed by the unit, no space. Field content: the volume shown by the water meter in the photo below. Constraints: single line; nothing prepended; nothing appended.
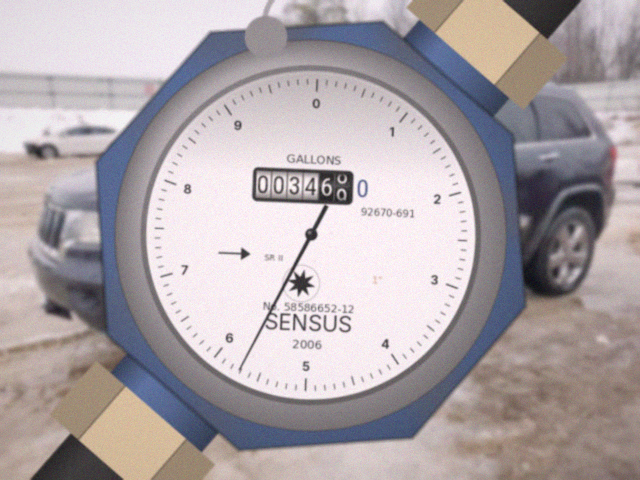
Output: 34685.7gal
